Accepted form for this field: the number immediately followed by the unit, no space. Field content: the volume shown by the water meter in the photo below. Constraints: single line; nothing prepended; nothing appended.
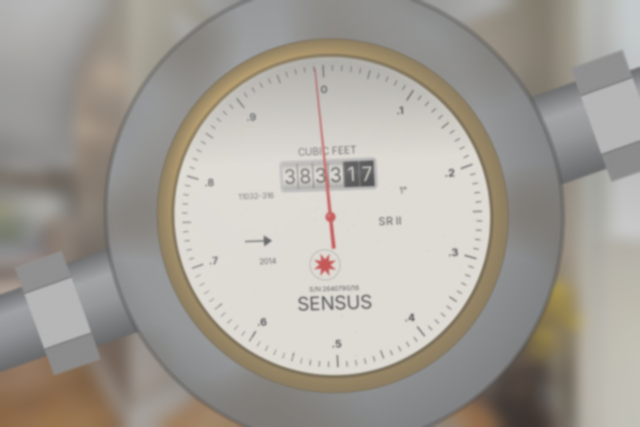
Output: 383316.99ft³
